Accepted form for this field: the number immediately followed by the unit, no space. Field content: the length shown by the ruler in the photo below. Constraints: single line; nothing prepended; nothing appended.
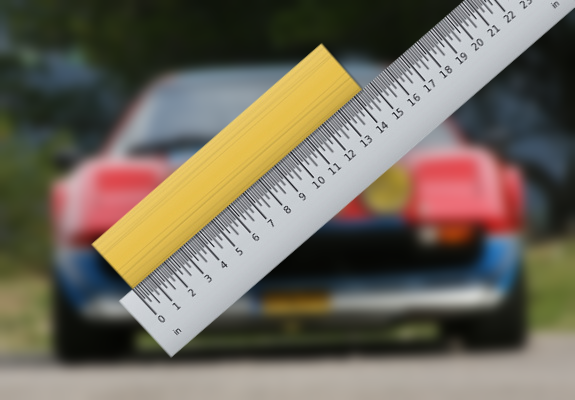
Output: 14.5in
